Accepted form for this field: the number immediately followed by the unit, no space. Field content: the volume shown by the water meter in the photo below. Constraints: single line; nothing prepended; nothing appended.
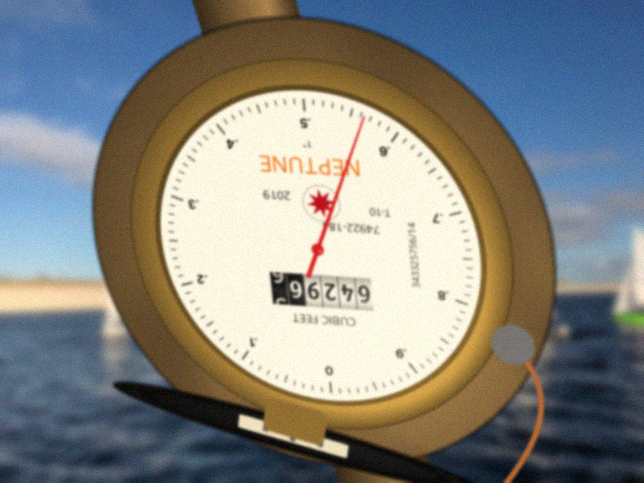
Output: 642965.56ft³
